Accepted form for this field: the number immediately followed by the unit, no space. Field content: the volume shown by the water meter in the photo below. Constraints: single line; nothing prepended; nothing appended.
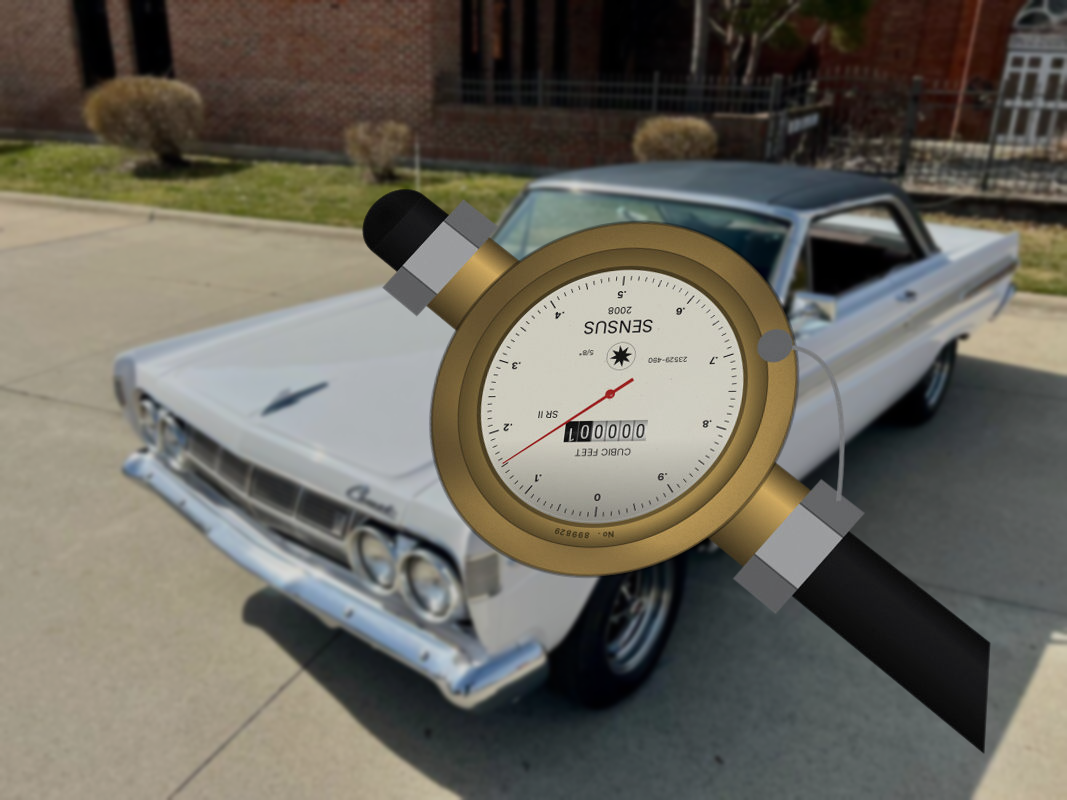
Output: 1.15ft³
